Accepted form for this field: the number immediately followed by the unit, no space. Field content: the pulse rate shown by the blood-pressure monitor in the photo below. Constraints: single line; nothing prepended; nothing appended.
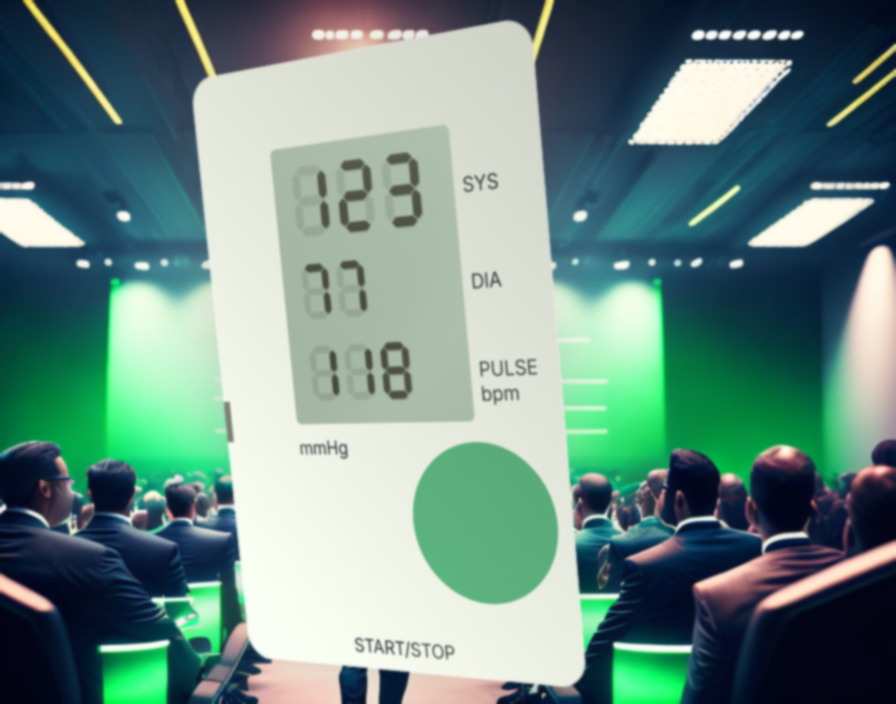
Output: 118bpm
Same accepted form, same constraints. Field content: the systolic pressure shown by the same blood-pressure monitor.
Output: 123mmHg
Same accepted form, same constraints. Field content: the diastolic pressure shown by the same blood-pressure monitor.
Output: 77mmHg
